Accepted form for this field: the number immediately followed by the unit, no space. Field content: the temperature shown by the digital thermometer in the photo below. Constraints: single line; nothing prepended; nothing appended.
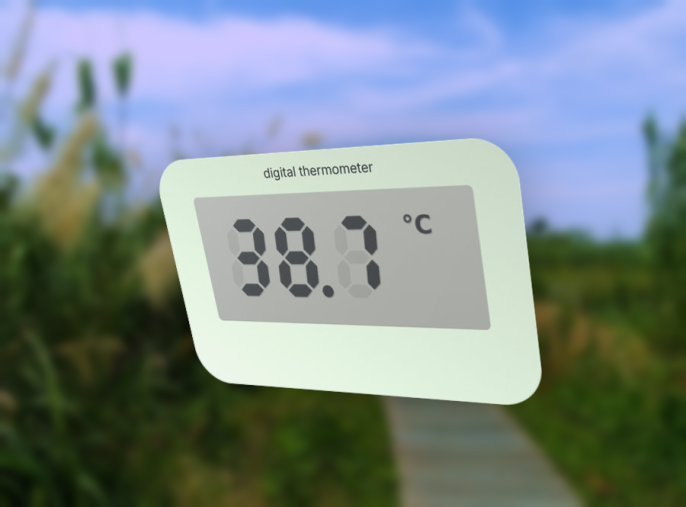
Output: 38.7°C
